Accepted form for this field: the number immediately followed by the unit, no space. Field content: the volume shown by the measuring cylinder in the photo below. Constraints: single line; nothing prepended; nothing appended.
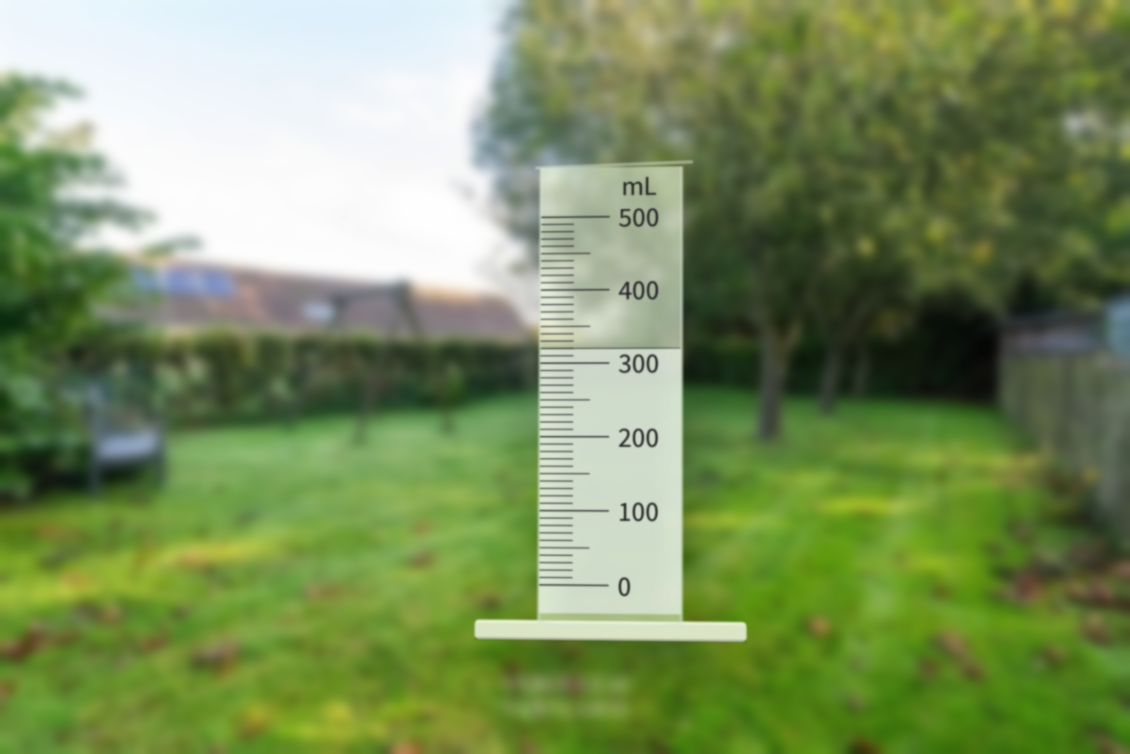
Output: 320mL
